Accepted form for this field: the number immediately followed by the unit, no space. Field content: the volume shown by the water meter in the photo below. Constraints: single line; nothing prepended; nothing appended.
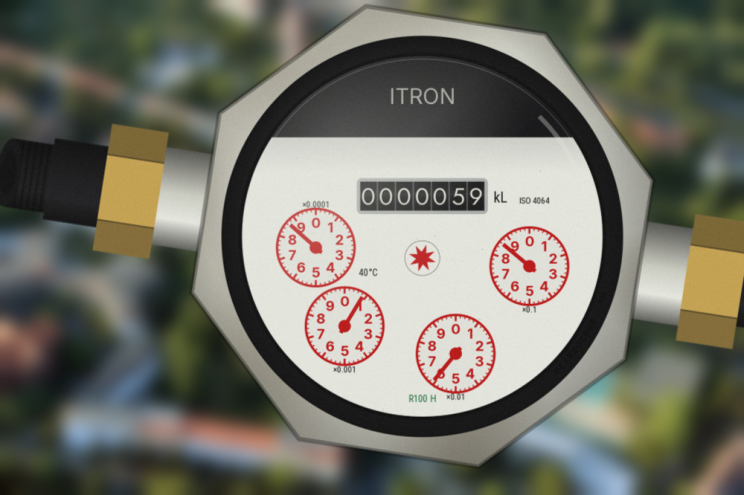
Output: 59.8608kL
